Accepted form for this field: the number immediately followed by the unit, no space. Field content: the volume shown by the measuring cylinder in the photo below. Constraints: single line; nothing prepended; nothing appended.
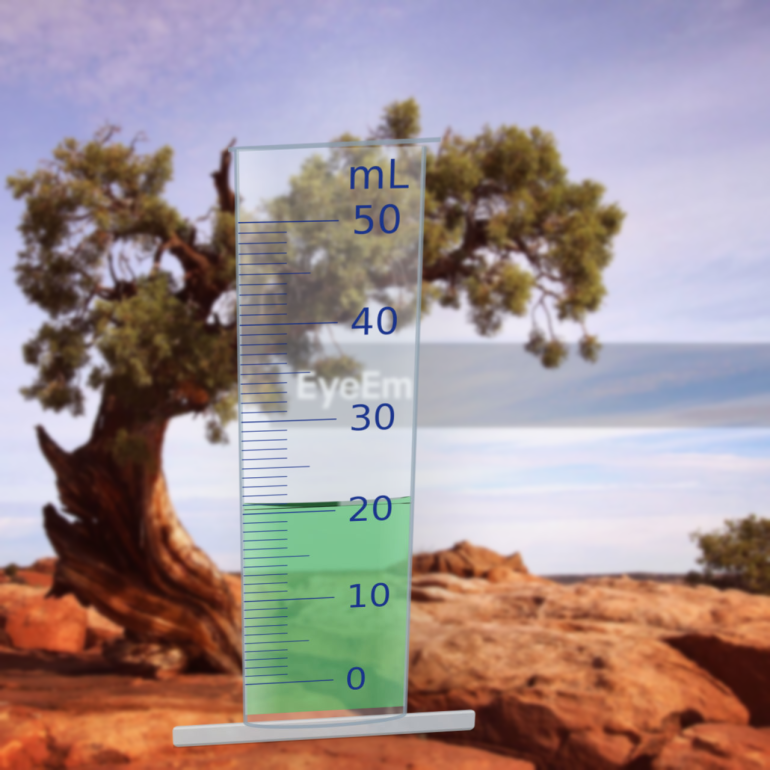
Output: 20.5mL
